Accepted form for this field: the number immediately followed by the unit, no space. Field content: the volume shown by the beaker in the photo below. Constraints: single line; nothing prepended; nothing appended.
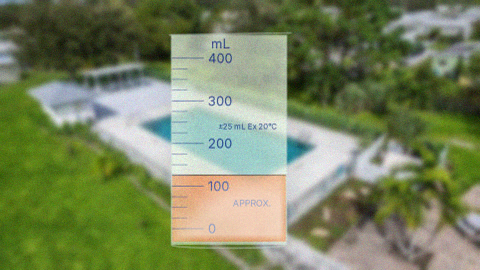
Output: 125mL
